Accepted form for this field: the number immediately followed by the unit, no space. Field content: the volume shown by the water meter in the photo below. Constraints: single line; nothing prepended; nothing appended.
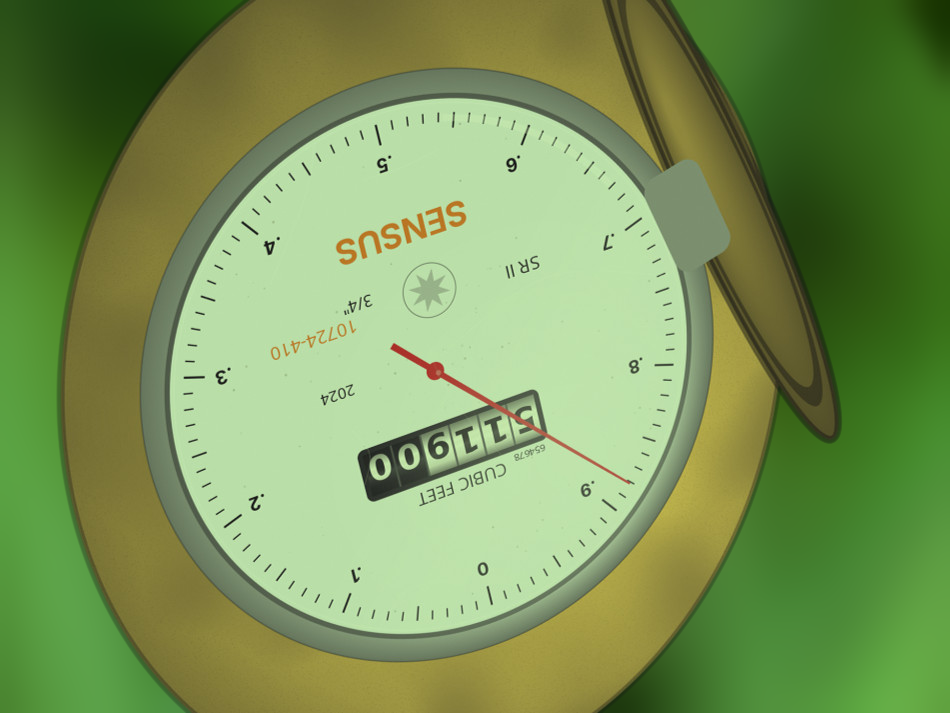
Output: 511899.88ft³
